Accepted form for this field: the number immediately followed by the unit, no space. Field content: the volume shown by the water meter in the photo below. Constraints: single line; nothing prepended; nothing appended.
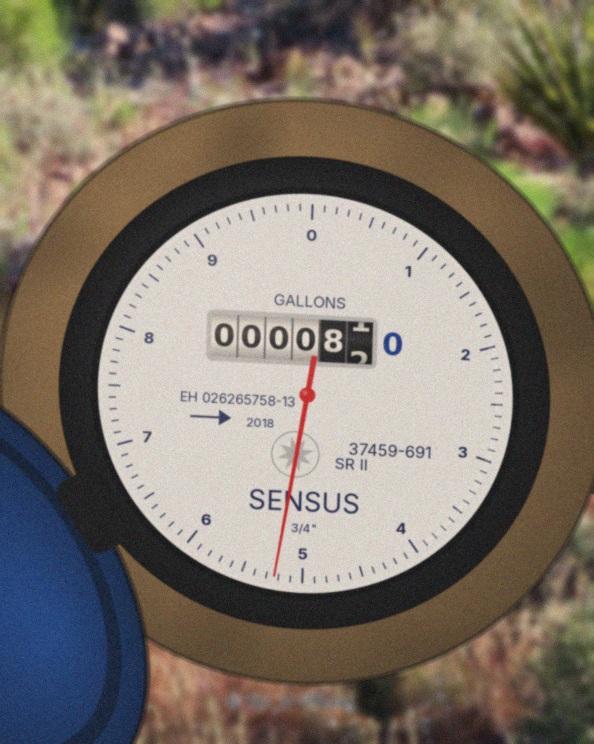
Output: 815.2gal
